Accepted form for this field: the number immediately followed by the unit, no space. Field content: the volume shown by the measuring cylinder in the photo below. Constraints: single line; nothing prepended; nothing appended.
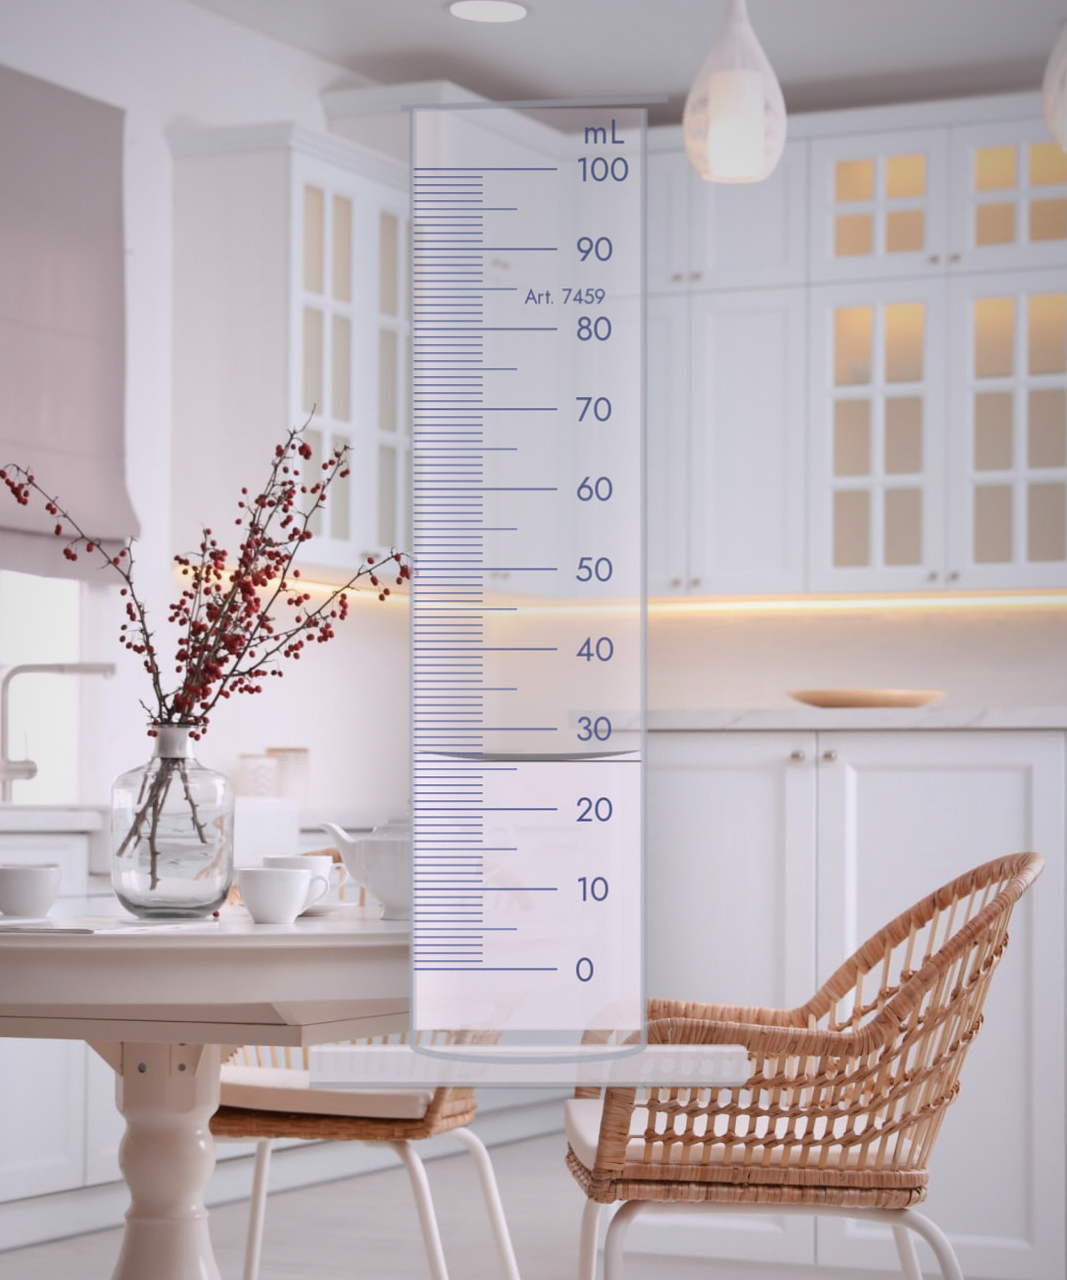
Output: 26mL
